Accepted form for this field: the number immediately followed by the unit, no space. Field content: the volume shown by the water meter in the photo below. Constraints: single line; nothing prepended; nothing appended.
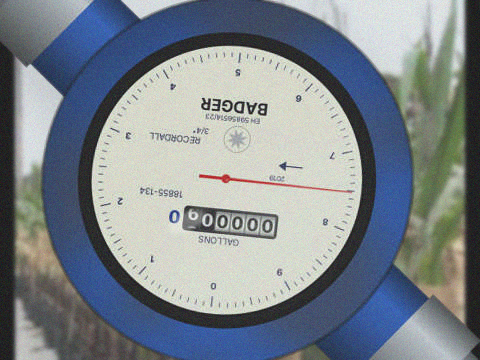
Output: 87.5gal
